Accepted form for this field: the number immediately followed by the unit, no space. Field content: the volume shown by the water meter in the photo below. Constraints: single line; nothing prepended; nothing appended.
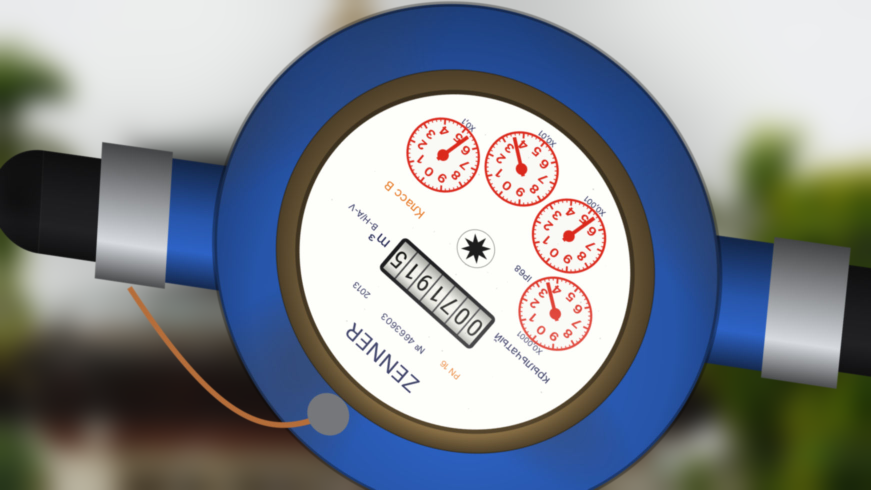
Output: 71915.5353m³
